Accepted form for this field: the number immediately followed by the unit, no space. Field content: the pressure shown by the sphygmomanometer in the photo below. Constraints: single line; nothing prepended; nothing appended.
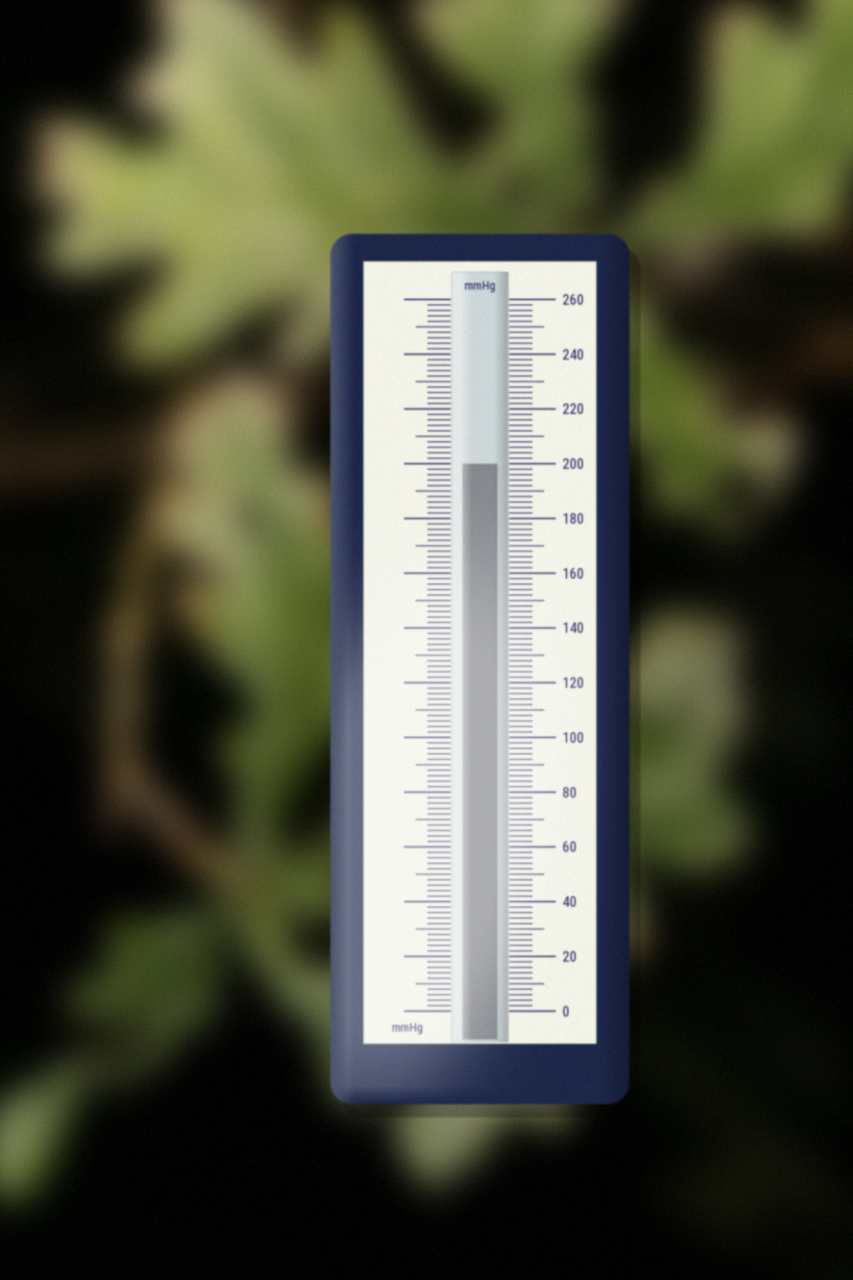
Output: 200mmHg
